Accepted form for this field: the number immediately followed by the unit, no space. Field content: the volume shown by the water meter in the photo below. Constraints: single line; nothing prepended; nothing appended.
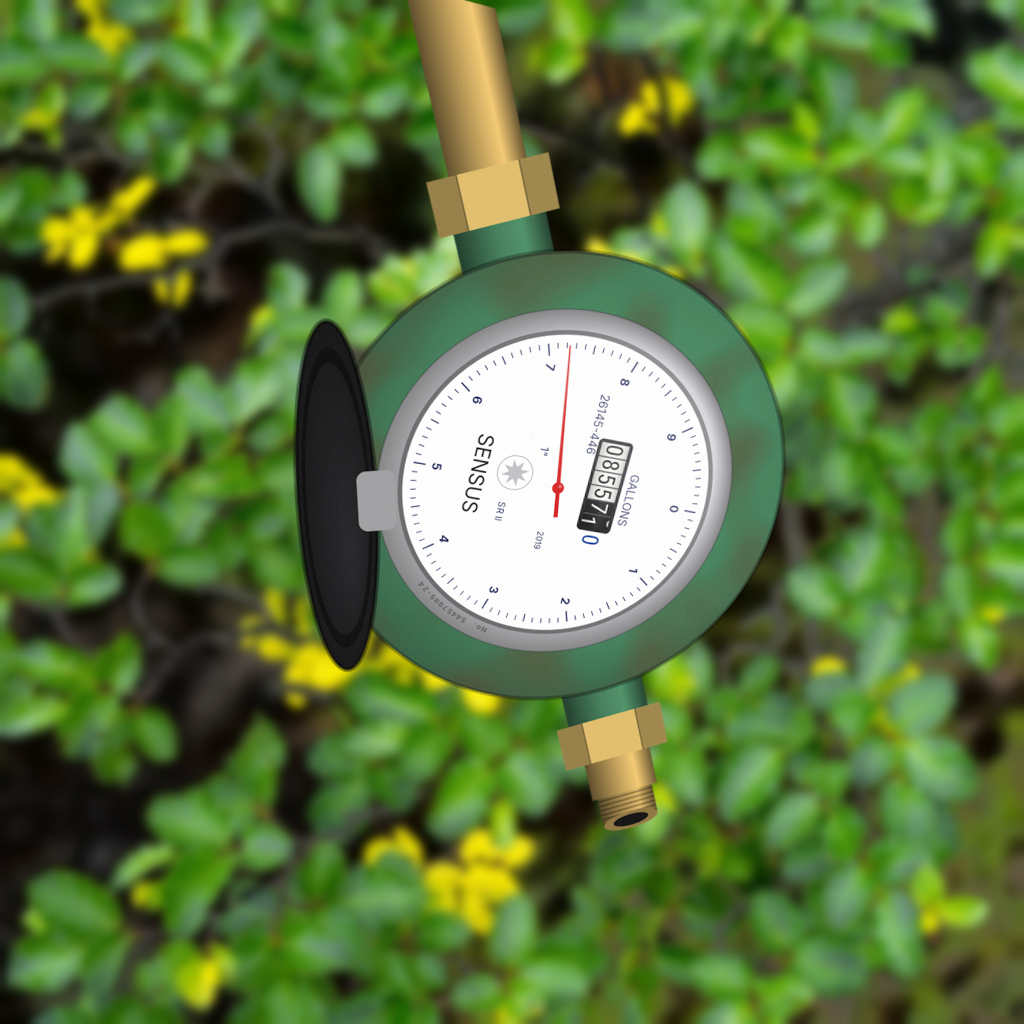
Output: 855707.2gal
